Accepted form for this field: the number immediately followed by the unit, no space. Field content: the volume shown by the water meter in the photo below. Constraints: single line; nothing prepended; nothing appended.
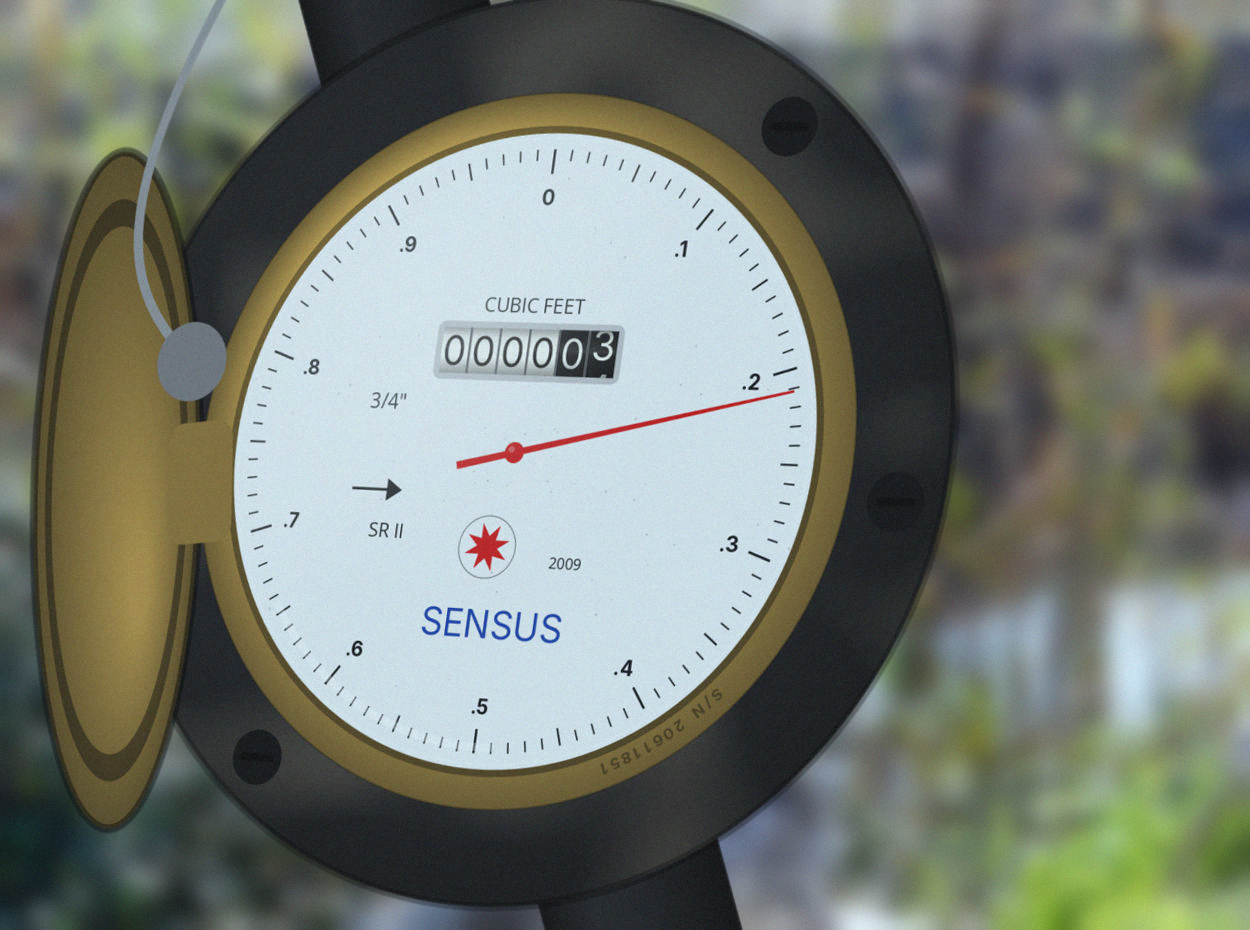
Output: 3.21ft³
